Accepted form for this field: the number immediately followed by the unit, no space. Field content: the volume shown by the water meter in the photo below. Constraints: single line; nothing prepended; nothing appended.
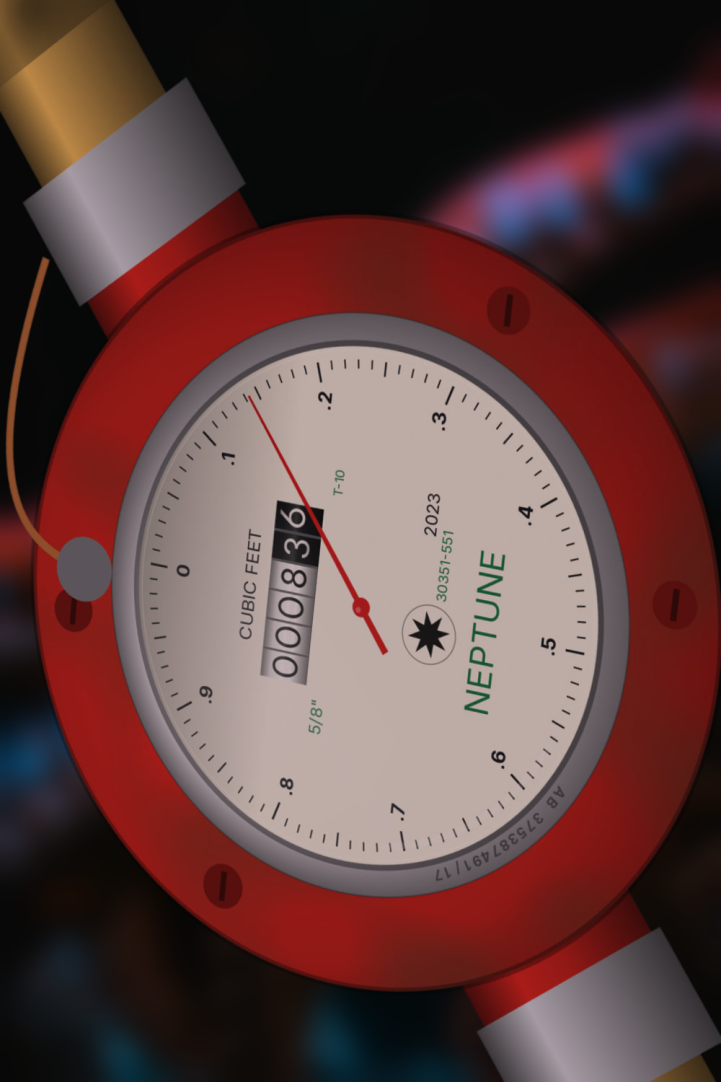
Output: 836.14ft³
